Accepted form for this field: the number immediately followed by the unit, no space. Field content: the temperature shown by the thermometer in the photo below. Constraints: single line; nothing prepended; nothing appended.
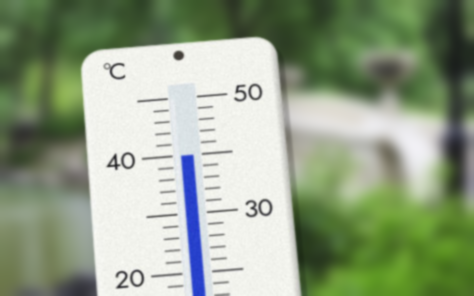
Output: 40°C
